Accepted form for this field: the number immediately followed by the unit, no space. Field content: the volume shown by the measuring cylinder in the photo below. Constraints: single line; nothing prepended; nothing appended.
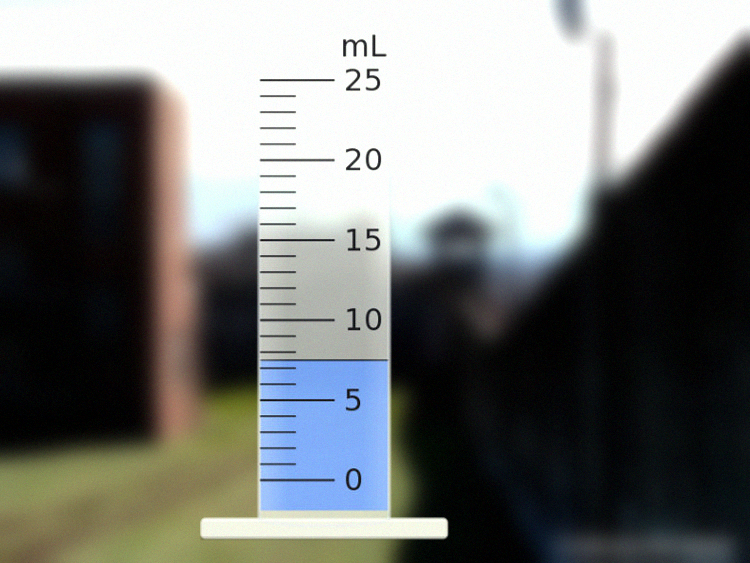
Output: 7.5mL
